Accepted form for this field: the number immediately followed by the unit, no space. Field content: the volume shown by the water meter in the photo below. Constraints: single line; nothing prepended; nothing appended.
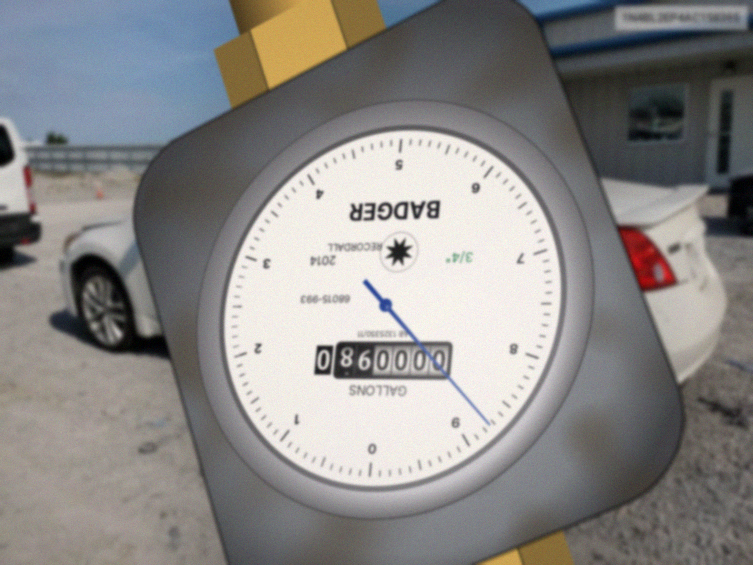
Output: 978.7gal
